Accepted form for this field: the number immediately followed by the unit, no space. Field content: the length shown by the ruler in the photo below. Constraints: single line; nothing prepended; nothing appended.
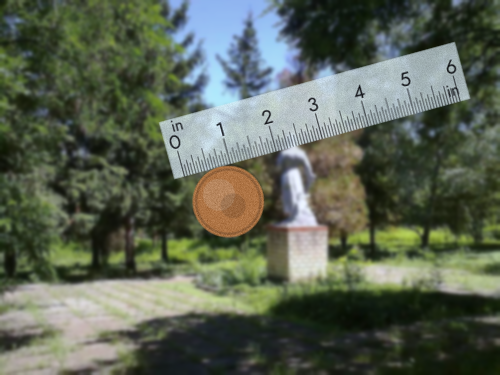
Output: 1.5in
